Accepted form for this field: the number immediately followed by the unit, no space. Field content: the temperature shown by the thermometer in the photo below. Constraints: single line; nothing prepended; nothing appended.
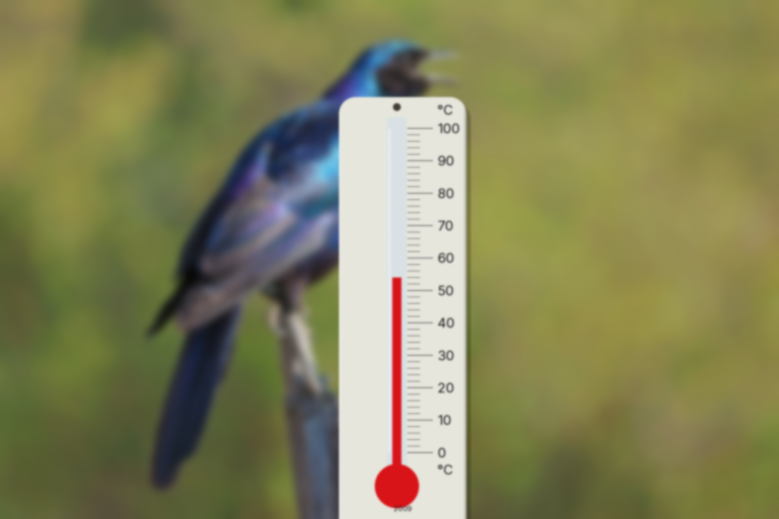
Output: 54°C
